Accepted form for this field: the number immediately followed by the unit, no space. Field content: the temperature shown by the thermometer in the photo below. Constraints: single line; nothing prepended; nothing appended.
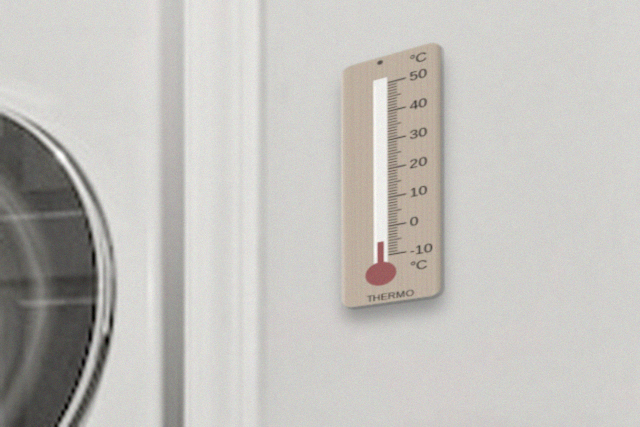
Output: -5°C
